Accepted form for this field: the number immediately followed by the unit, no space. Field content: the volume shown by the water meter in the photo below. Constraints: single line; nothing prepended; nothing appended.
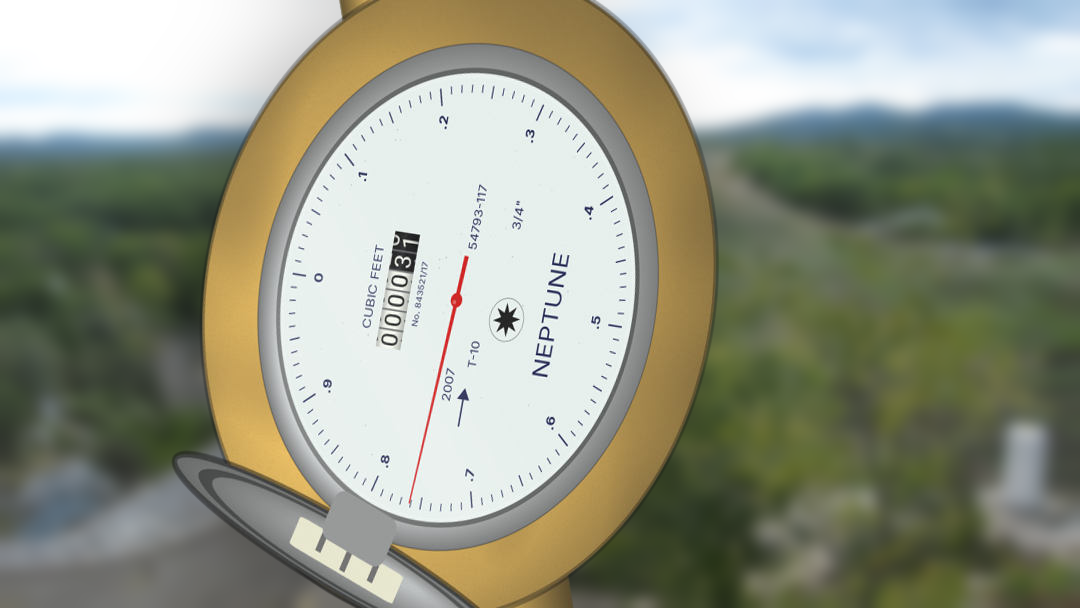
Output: 30.76ft³
